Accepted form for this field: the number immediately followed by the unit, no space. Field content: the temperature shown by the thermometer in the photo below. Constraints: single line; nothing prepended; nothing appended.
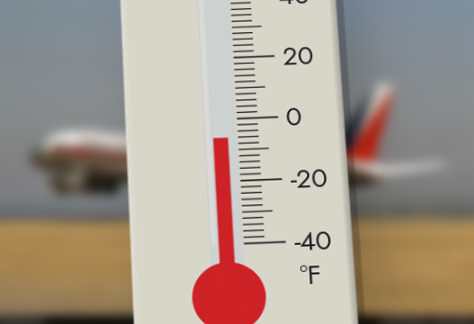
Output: -6°F
